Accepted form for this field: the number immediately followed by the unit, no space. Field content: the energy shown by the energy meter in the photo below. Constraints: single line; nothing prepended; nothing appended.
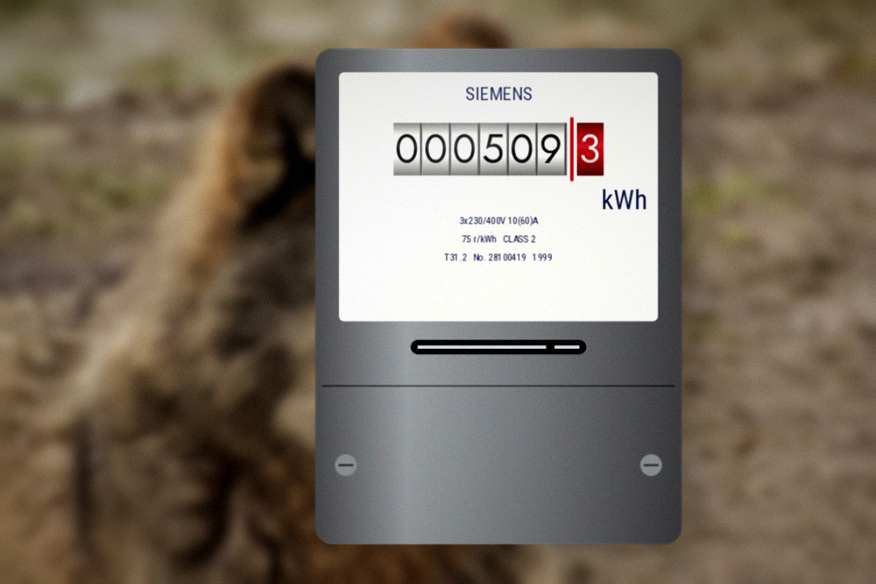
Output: 509.3kWh
